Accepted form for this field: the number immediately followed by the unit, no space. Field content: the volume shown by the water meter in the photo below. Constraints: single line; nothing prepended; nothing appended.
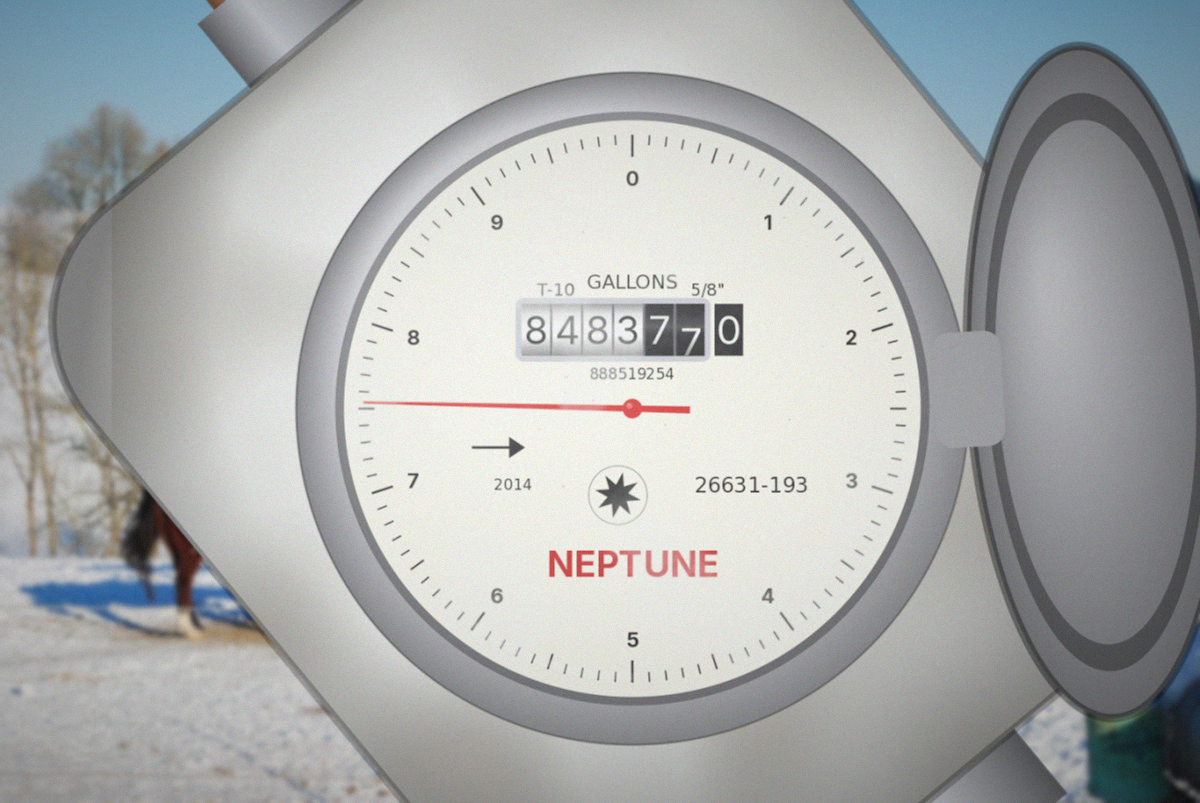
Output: 8483767.5gal
